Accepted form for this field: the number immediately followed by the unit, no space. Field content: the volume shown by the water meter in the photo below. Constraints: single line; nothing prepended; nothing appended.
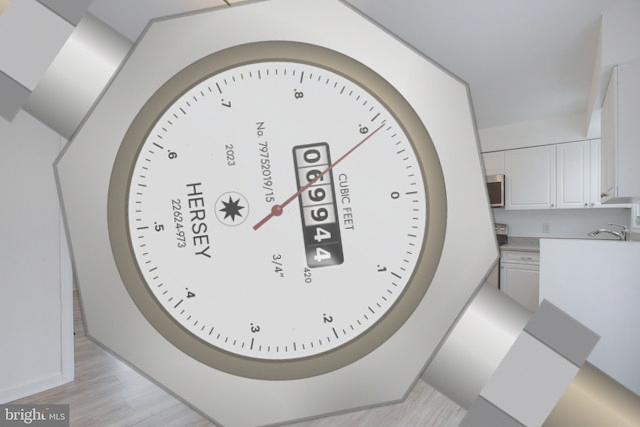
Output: 69943.91ft³
